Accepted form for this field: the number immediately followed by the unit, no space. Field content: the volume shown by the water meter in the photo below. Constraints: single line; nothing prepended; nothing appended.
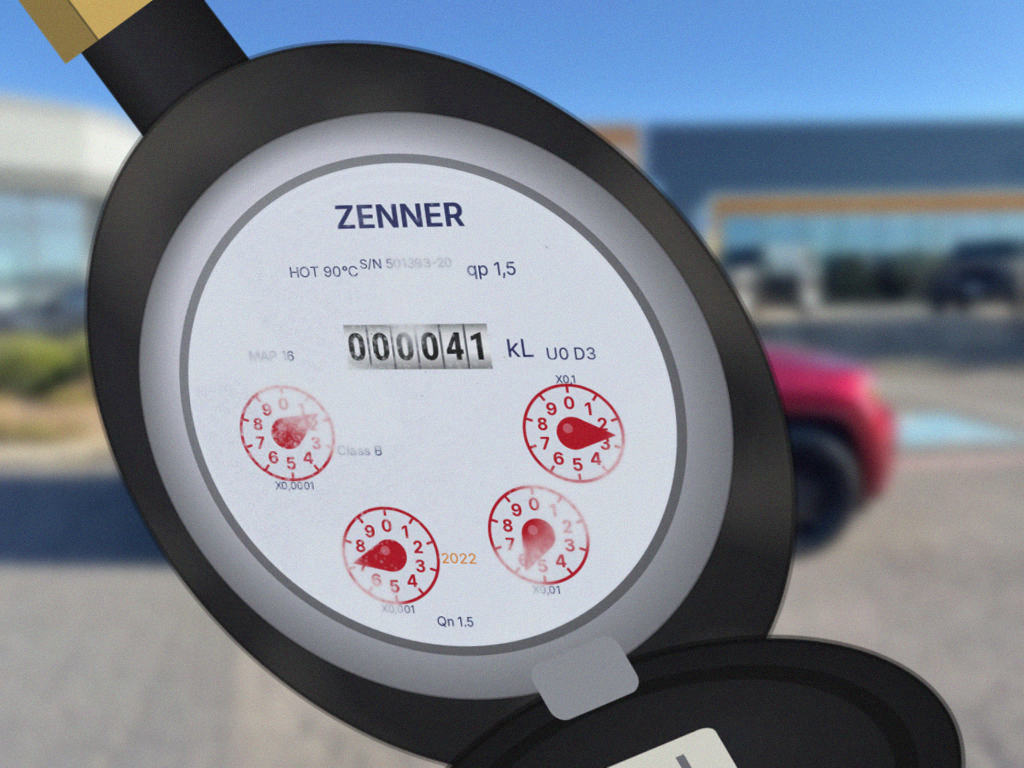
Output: 41.2571kL
